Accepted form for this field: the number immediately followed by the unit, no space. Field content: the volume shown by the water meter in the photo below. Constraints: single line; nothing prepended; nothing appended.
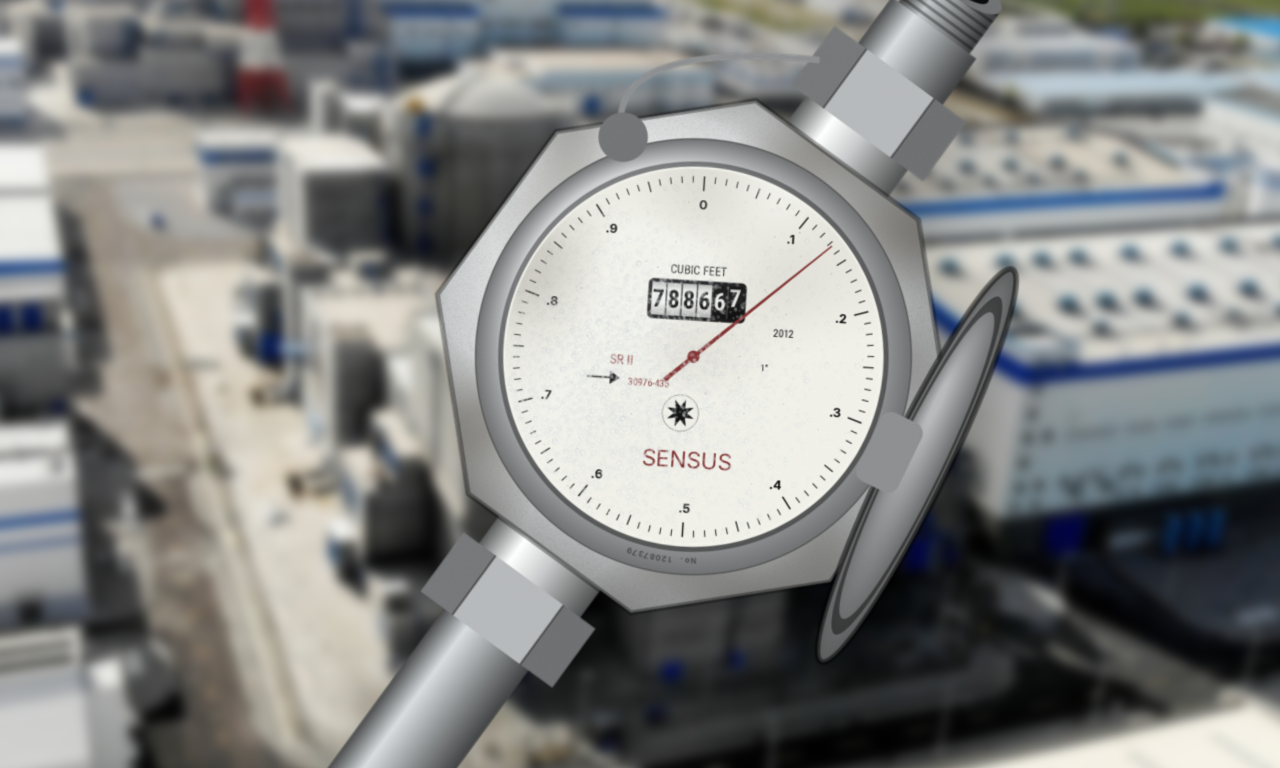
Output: 788667.13ft³
